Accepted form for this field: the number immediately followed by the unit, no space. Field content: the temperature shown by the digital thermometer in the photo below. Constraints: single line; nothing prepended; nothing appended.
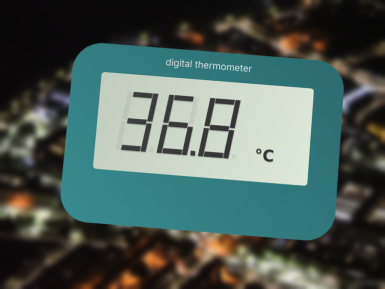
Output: 36.8°C
